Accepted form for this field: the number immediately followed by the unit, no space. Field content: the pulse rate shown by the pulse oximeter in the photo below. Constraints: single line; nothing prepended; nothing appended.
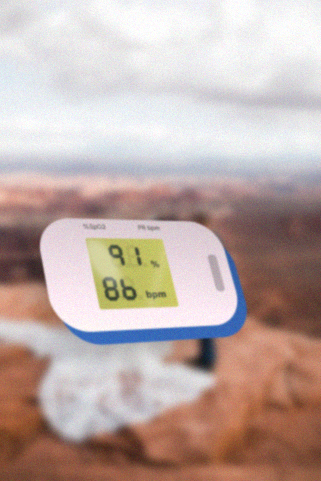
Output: 86bpm
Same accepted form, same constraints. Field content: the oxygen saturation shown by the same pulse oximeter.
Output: 91%
